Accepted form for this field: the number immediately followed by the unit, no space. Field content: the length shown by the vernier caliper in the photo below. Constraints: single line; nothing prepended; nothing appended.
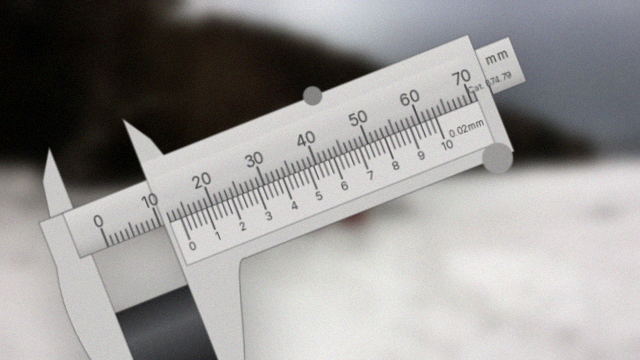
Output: 14.0mm
